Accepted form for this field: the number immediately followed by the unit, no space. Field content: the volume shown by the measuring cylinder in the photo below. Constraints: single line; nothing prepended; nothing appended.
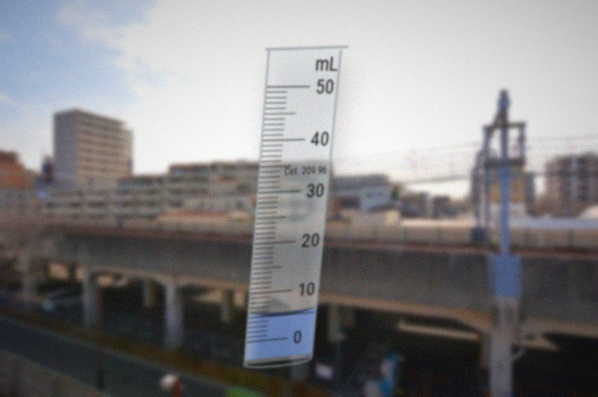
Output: 5mL
